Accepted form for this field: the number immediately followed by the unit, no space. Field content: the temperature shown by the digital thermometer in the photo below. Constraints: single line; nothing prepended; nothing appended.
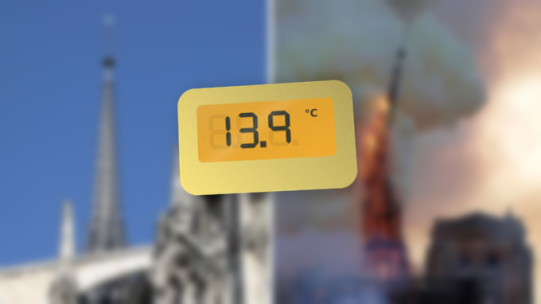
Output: 13.9°C
